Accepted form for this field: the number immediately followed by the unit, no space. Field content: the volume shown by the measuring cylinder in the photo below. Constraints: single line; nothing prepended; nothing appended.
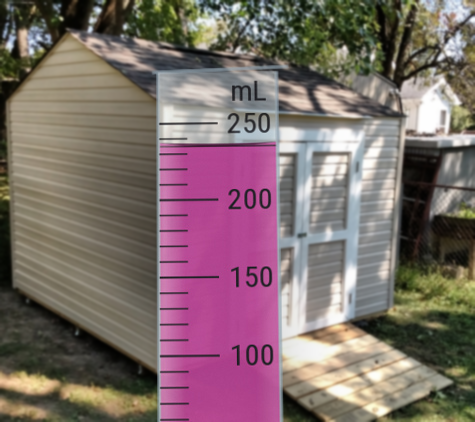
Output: 235mL
